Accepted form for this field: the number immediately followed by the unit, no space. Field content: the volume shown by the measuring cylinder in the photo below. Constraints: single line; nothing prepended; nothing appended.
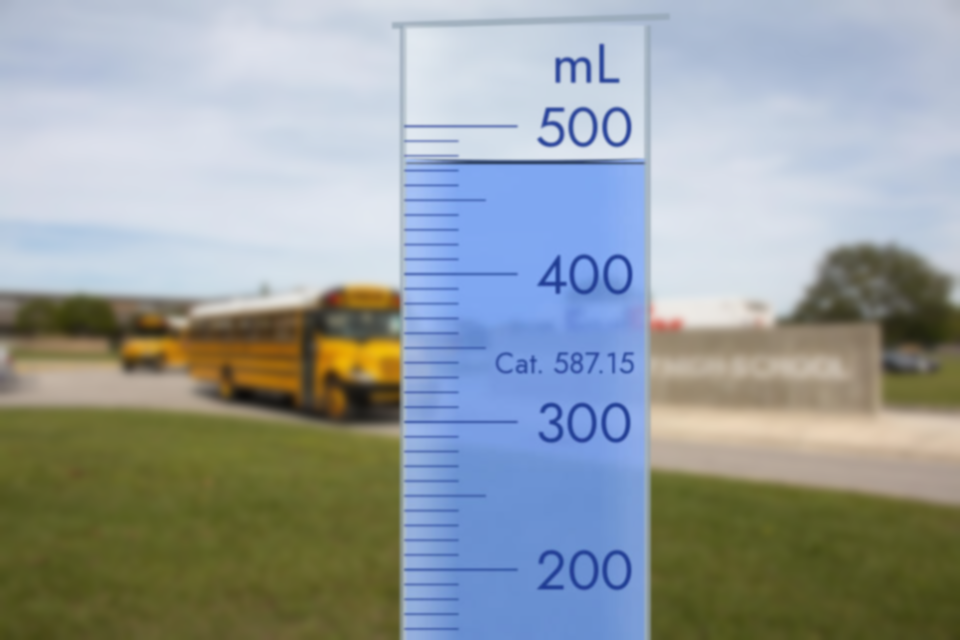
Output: 475mL
